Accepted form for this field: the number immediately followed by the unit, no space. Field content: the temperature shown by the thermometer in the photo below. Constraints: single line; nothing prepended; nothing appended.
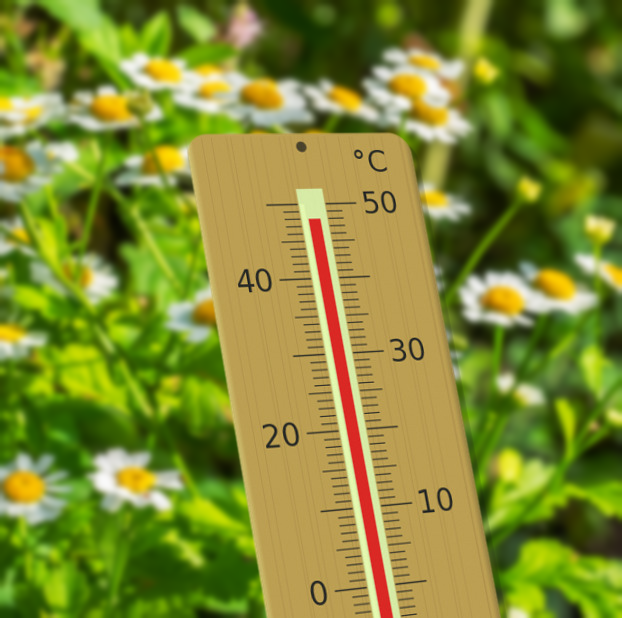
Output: 48°C
